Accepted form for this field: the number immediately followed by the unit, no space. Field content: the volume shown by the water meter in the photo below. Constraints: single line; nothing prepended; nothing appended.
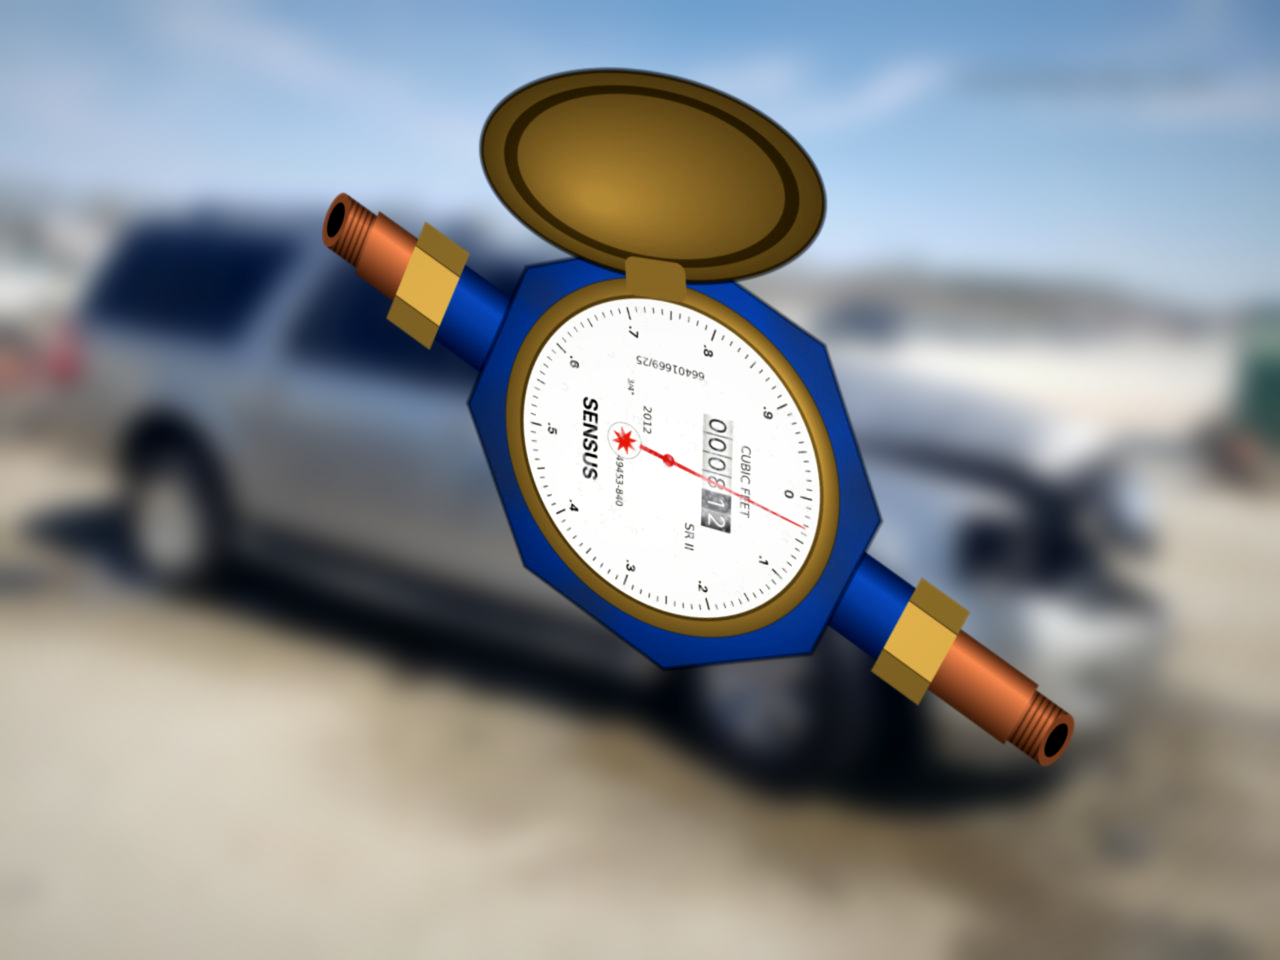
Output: 812.03ft³
